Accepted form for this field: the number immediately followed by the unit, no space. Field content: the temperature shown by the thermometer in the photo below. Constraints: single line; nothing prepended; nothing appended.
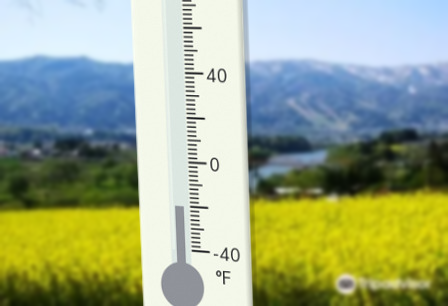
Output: -20°F
